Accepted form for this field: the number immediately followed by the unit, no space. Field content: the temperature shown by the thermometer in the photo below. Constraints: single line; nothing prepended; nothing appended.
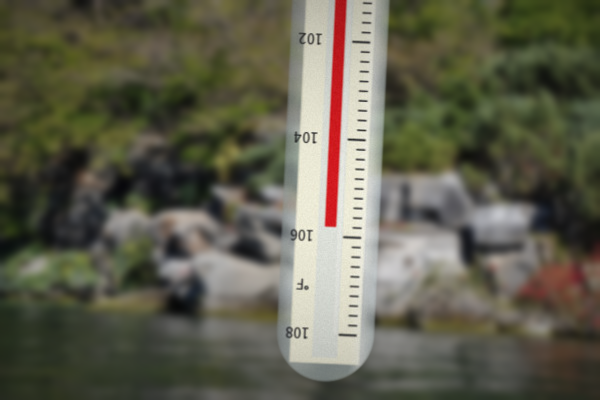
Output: 105.8°F
